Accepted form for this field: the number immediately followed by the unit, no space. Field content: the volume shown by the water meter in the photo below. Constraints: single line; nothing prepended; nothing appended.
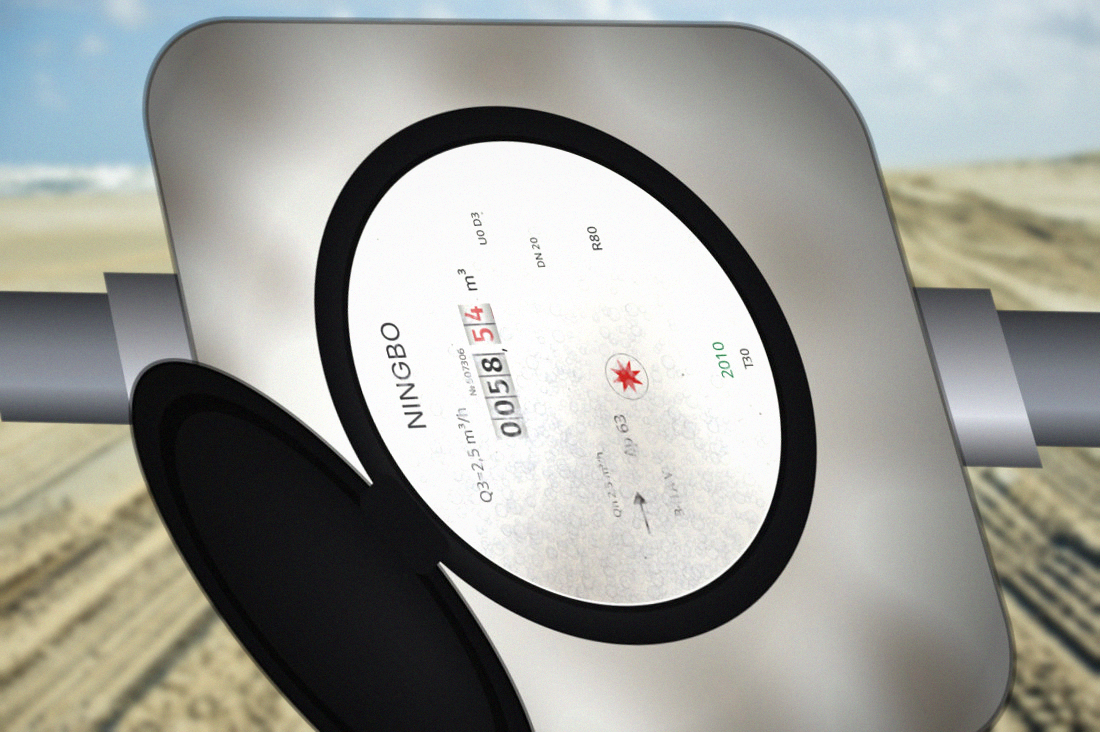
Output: 58.54m³
